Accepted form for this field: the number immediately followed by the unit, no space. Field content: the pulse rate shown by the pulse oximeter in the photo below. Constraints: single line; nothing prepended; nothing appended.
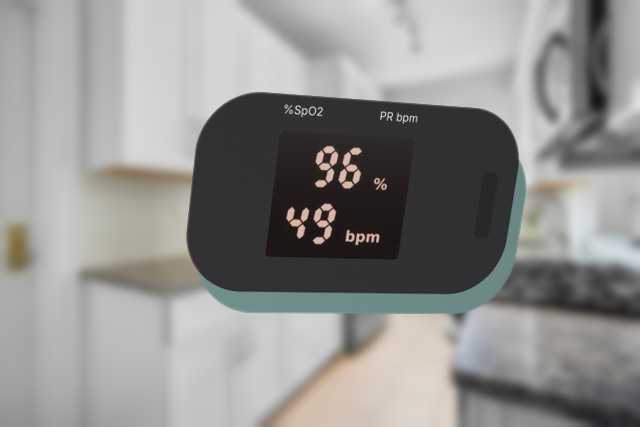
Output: 49bpm
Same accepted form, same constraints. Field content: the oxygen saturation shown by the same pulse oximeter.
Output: 96%
